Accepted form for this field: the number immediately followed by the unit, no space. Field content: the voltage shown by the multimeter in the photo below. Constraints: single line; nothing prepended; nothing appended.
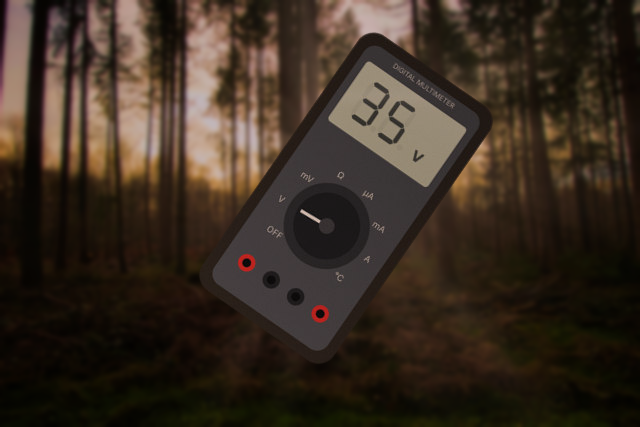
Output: 35V
